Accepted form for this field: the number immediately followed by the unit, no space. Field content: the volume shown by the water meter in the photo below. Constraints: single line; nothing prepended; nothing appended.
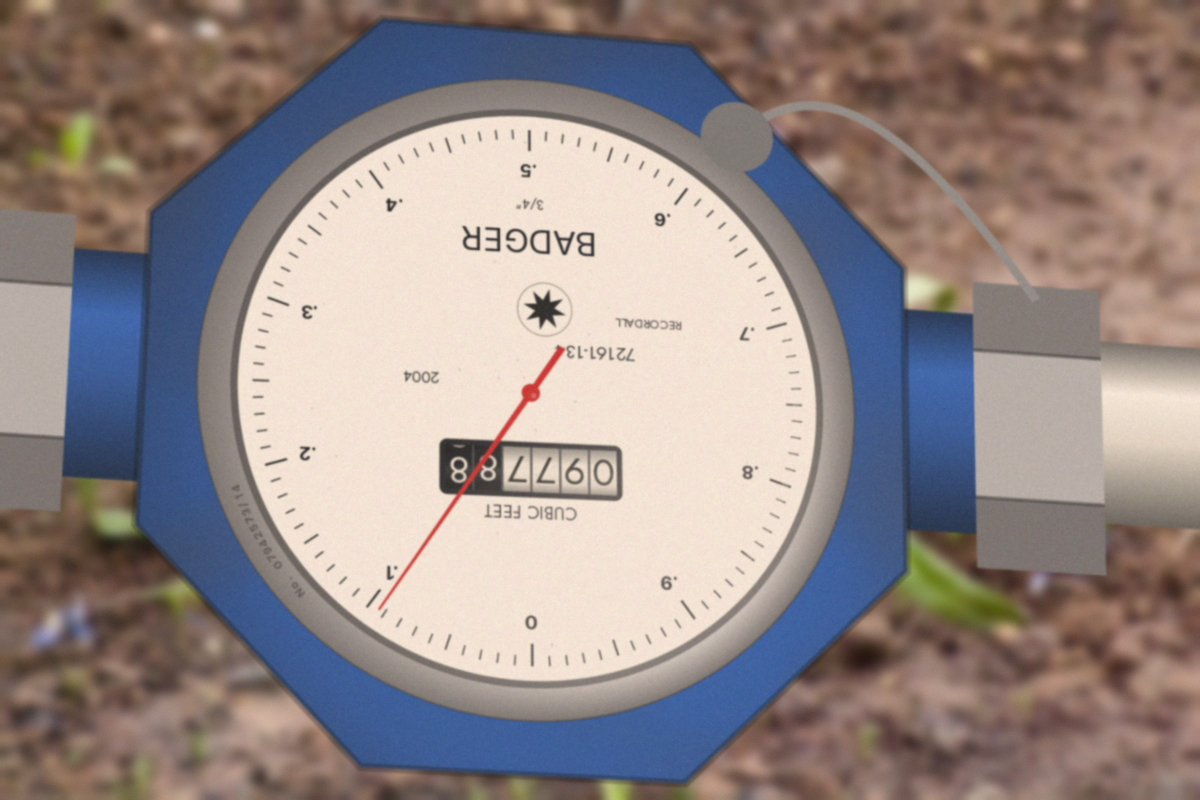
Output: 97788.09ft³
